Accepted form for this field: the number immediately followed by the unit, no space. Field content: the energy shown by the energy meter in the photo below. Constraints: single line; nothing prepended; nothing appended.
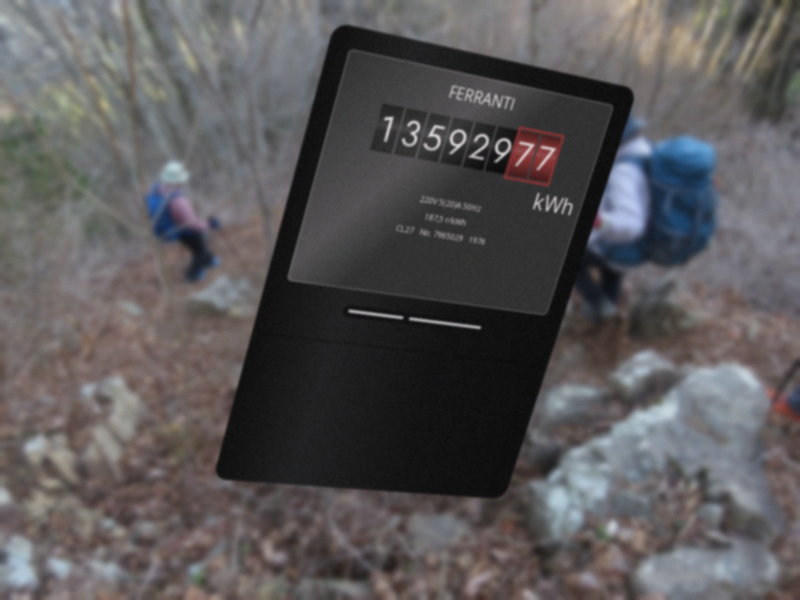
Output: 135929.77kWh
